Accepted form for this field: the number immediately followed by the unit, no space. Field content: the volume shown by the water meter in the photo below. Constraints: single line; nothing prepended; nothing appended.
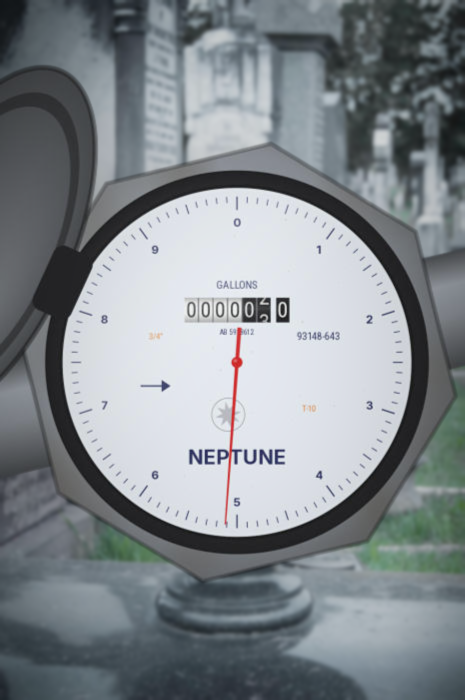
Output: 25.1gal
